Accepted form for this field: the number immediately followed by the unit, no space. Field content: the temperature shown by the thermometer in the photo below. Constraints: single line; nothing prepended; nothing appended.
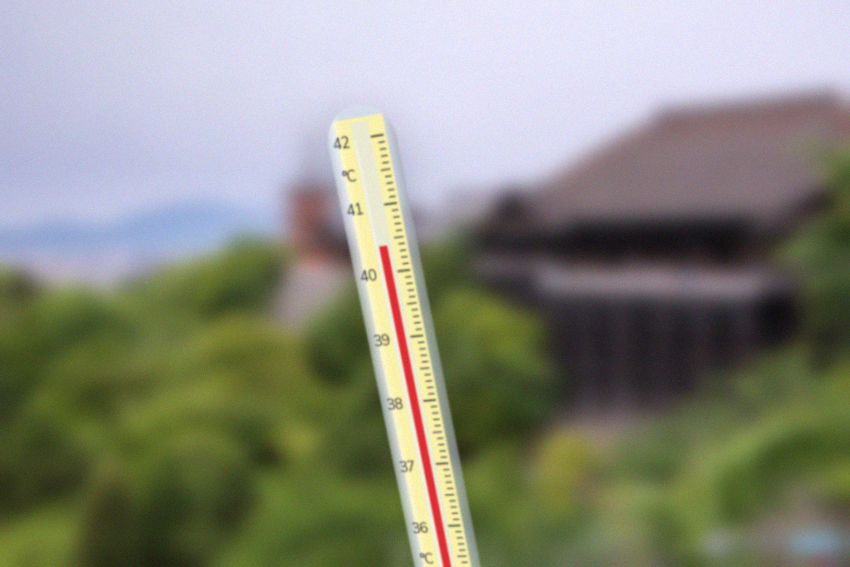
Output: 40.4°C
